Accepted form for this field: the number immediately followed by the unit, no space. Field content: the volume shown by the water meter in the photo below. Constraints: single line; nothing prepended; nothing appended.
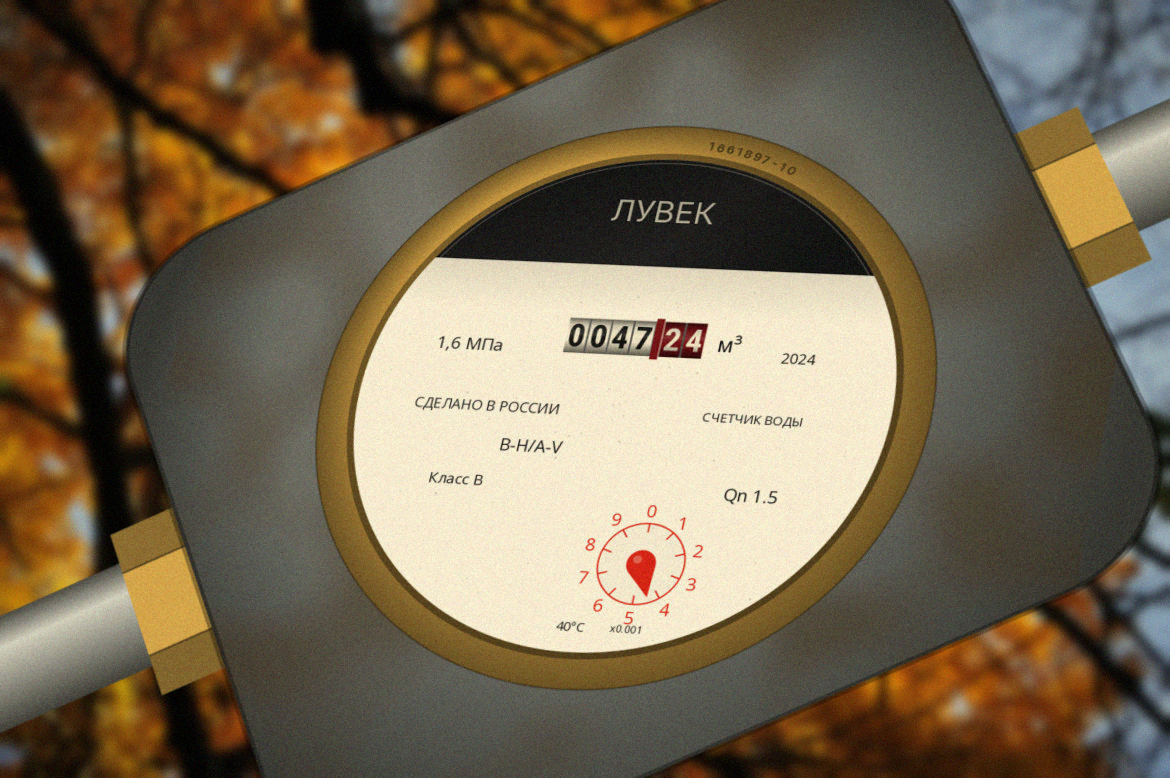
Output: 47.244m³
